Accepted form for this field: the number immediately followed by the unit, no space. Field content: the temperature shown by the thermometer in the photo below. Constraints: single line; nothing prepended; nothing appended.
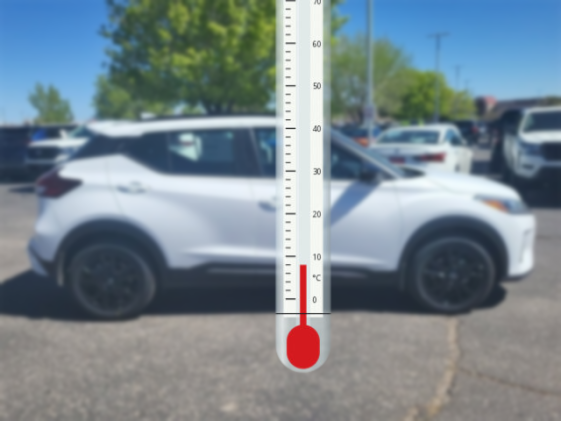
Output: 8°C
